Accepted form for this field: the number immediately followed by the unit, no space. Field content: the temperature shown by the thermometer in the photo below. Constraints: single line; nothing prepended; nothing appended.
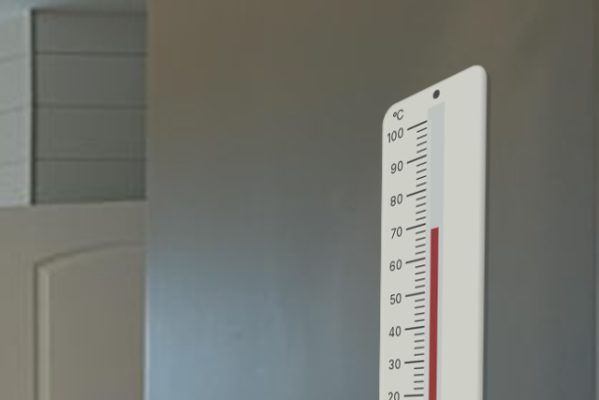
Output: 68°C
